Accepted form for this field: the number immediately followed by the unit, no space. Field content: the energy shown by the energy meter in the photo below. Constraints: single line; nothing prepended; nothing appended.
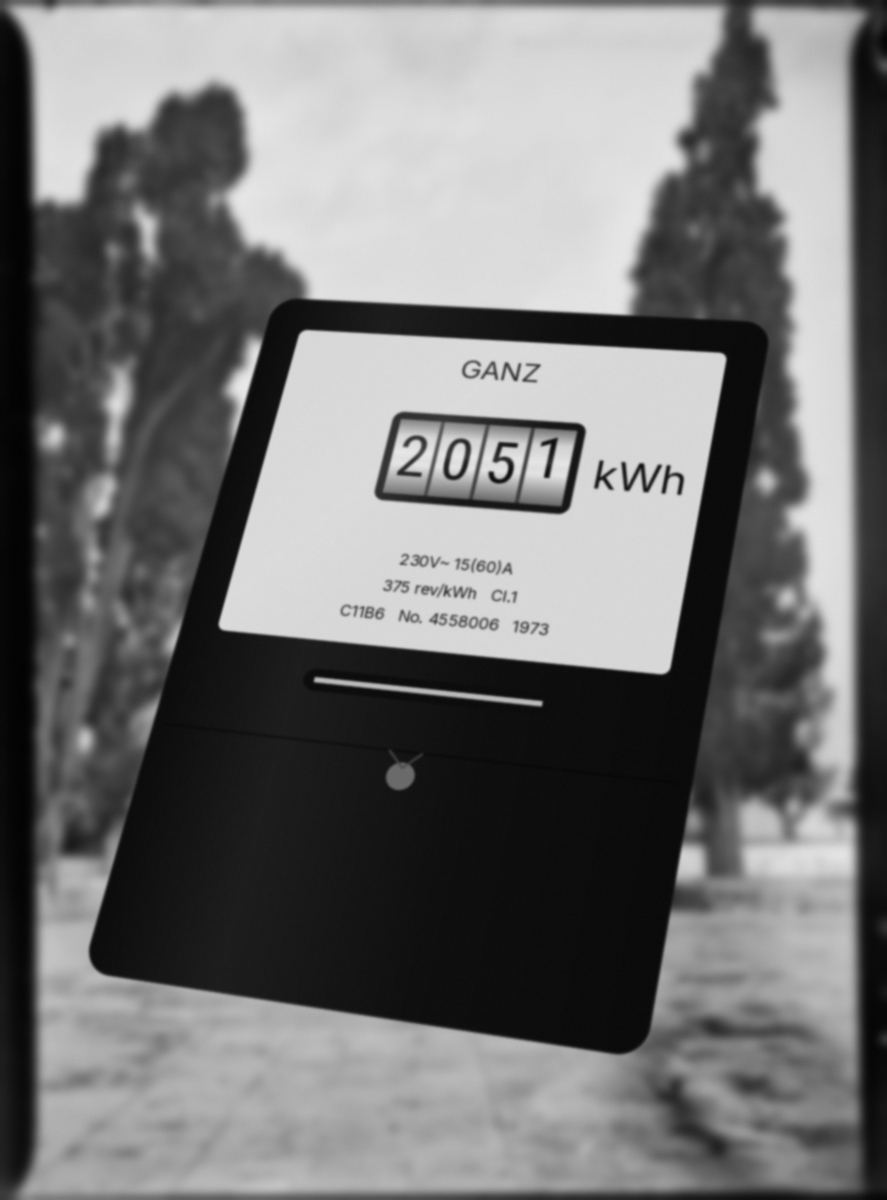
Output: 2051kWh
